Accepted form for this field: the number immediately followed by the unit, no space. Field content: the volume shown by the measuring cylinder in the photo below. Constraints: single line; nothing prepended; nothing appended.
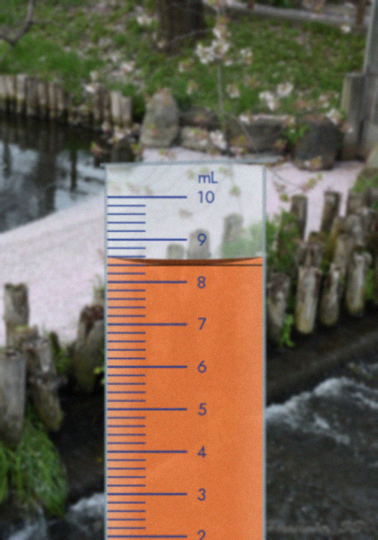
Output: 8.4mL
